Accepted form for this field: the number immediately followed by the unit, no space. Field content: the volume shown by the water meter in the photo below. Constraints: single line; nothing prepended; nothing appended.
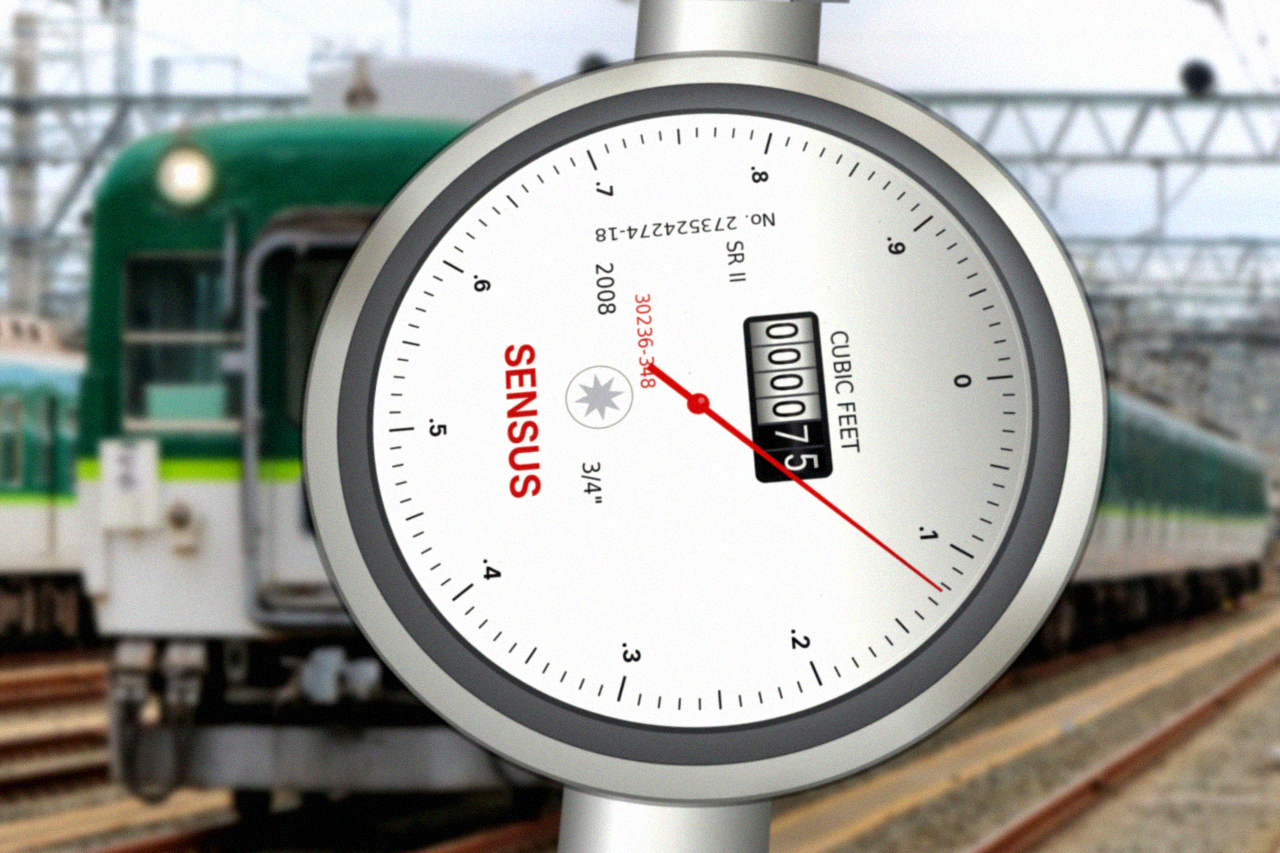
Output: 75.12ft³
